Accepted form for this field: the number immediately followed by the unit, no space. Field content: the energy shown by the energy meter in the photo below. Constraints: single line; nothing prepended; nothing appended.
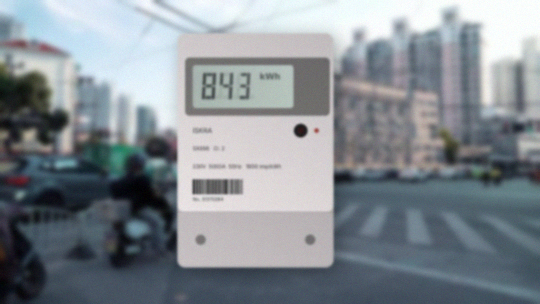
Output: 843kWh
